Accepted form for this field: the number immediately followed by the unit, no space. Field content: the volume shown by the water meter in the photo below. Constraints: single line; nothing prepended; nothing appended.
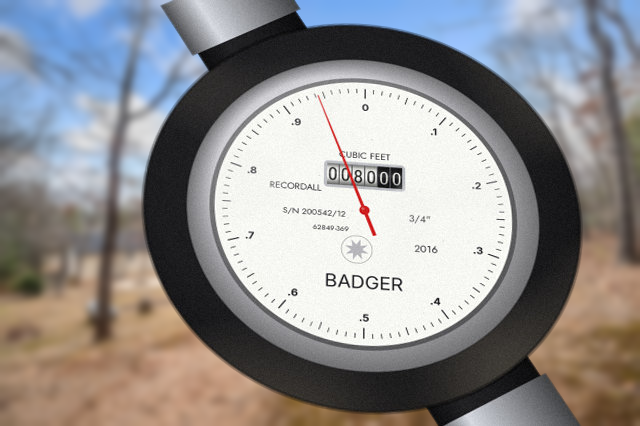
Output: 7999.94ft³
